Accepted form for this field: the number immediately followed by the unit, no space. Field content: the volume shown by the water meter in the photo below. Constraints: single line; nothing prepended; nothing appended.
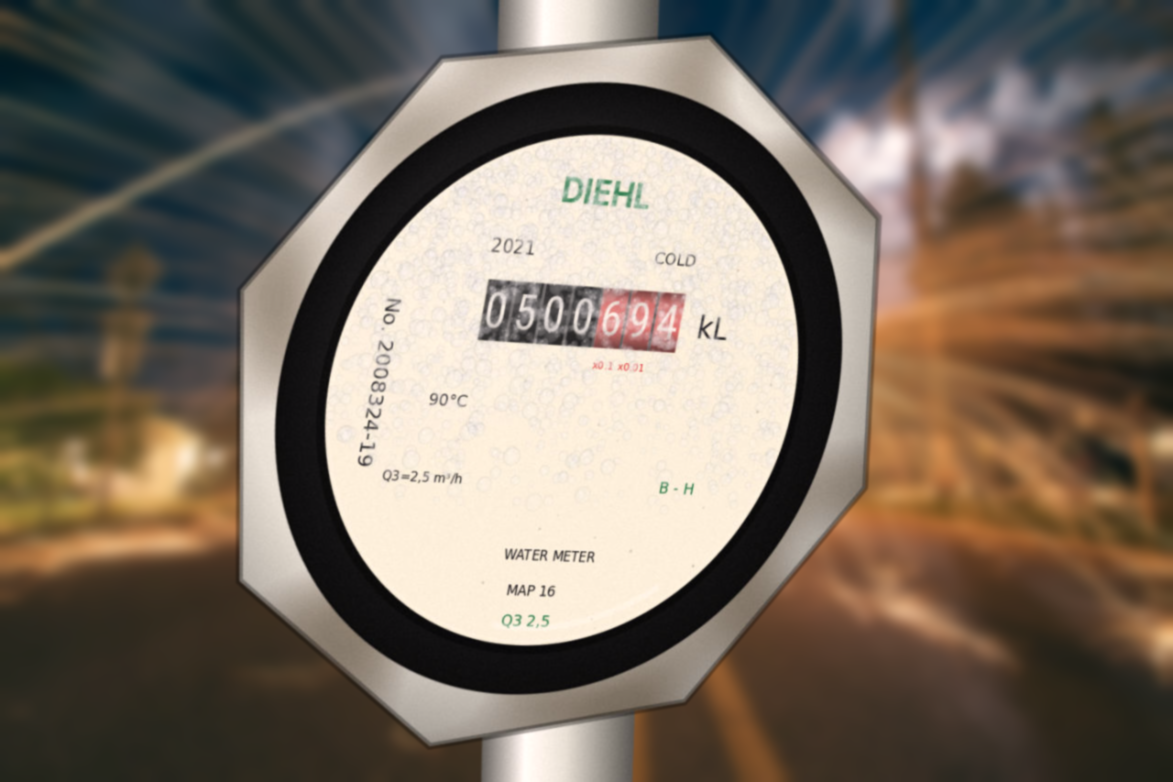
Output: 500.694kL
